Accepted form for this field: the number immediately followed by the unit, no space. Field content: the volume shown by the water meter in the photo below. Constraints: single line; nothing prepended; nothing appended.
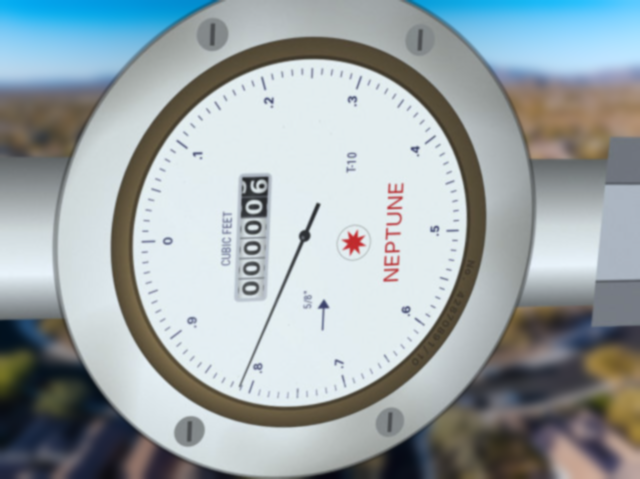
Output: 5.81ft³
